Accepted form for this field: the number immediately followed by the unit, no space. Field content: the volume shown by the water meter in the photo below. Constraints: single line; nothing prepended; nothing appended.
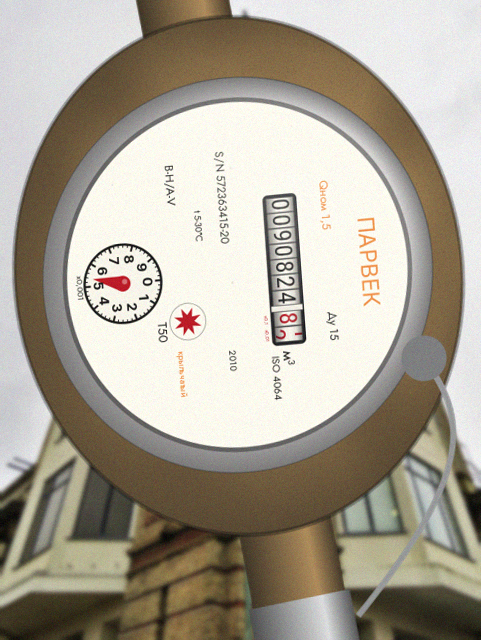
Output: 90824.815m³
